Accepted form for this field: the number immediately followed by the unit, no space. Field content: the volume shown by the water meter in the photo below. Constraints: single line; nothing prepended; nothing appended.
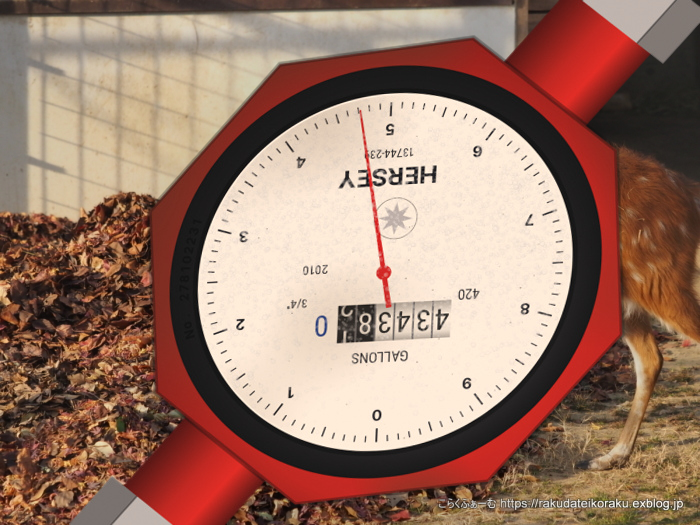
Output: 4343814.7gal
